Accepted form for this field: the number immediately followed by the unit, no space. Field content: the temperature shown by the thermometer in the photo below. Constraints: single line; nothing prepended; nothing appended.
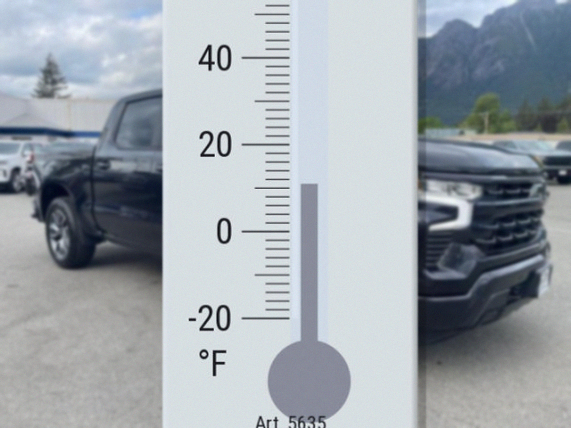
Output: 11°F
